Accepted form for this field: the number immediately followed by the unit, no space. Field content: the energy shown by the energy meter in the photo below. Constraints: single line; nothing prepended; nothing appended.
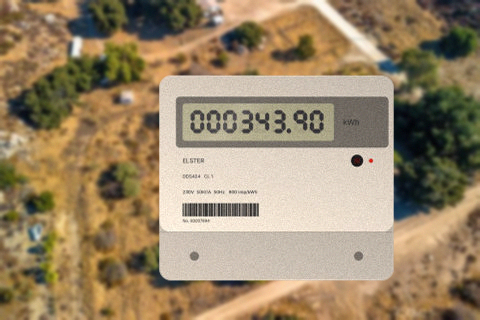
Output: 343.90kWh
